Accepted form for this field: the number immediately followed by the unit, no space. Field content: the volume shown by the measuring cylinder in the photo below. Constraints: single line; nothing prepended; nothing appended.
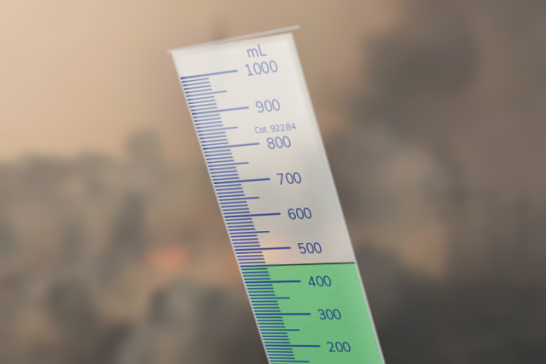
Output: 450mL
